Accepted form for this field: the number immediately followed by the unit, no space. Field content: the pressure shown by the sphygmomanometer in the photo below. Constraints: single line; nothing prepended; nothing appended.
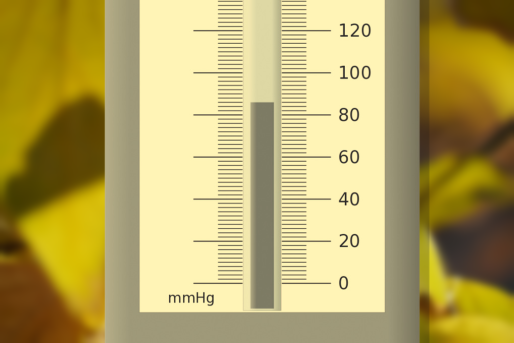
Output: 86mmHg
